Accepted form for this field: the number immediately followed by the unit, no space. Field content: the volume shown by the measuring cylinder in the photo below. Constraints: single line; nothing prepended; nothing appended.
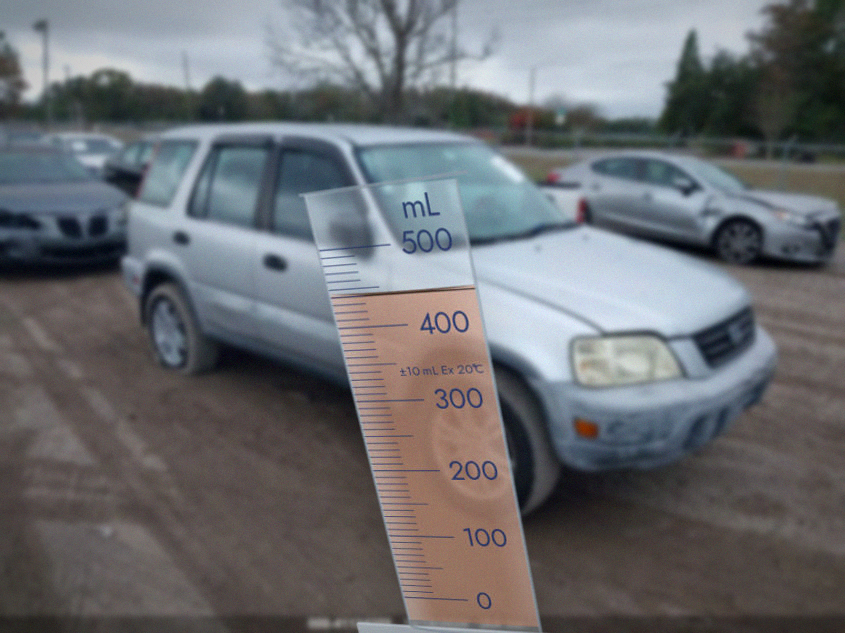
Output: 440mL
